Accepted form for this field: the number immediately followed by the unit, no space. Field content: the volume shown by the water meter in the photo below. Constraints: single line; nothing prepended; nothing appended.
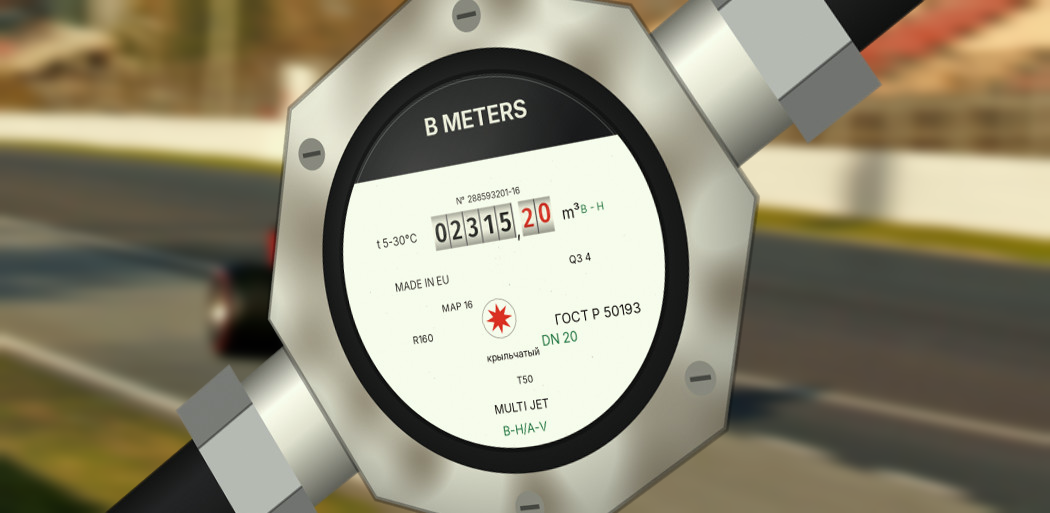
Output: 2315.20m³
